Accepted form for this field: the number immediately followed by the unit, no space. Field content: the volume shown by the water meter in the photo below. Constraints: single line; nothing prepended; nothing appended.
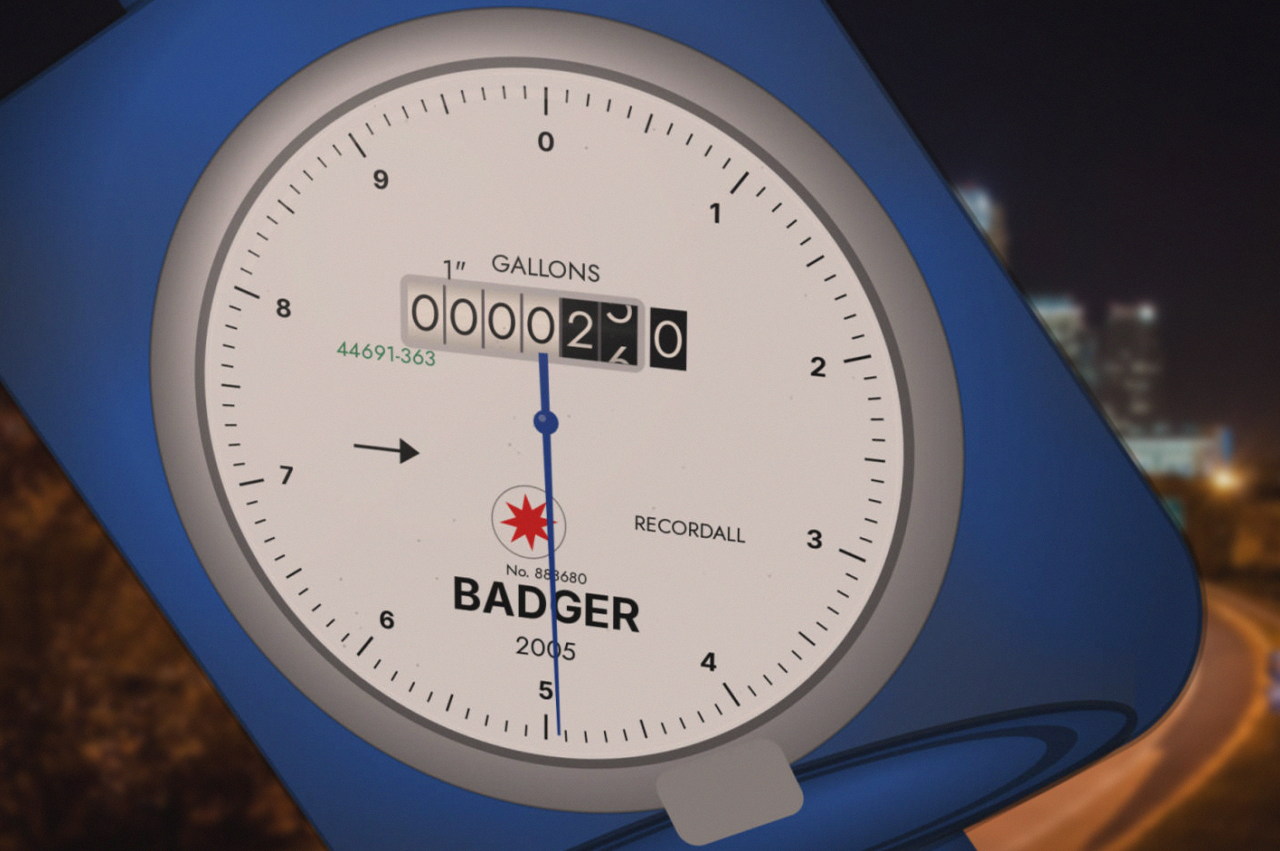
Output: 254.9gal
